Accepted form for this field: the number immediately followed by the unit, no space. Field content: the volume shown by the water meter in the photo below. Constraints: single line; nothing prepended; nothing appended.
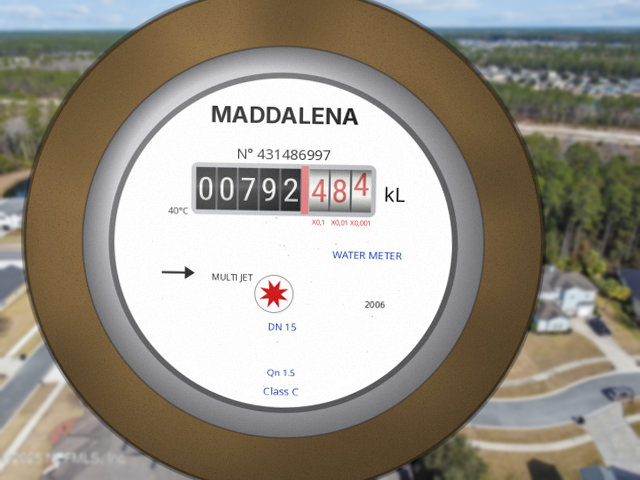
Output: 792.484kL
